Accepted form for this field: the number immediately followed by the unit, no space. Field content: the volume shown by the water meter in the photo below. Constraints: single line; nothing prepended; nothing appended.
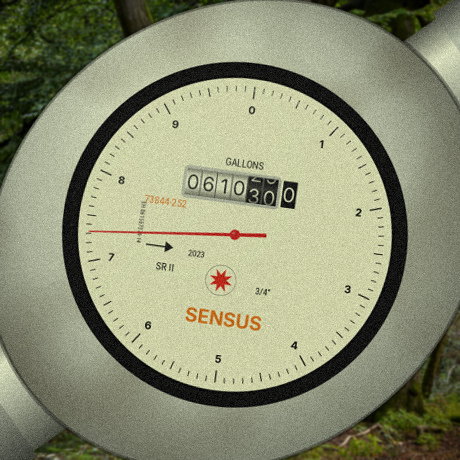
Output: 610297.3gal
